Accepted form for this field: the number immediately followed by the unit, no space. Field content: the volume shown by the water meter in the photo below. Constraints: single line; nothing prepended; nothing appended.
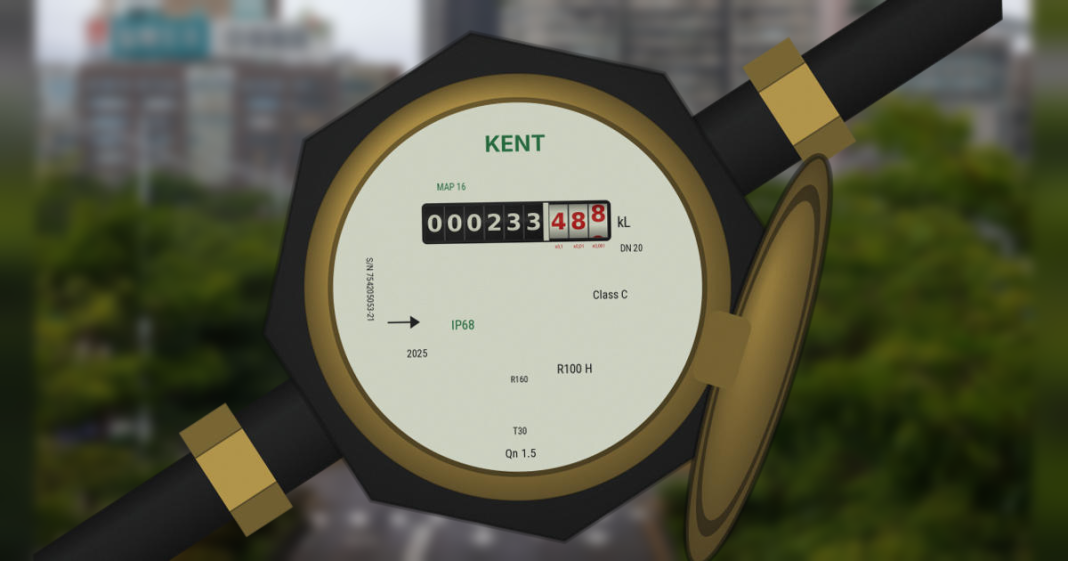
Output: 233.488kL
